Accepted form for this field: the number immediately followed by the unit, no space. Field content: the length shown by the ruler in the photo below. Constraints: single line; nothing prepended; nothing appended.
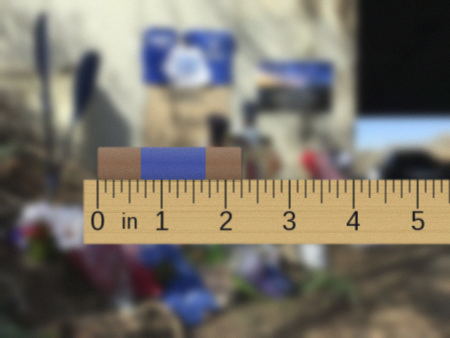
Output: 2.25in
